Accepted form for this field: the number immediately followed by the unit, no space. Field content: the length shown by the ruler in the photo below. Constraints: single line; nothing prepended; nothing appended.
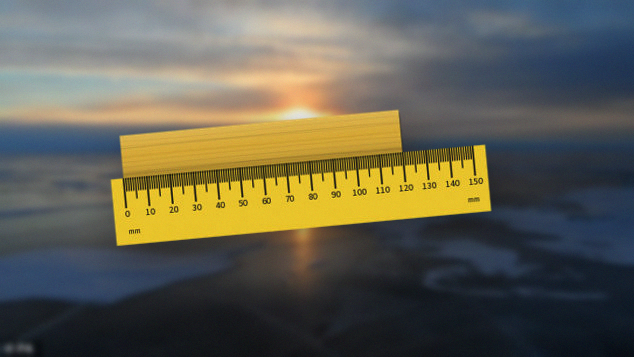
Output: 120mm
